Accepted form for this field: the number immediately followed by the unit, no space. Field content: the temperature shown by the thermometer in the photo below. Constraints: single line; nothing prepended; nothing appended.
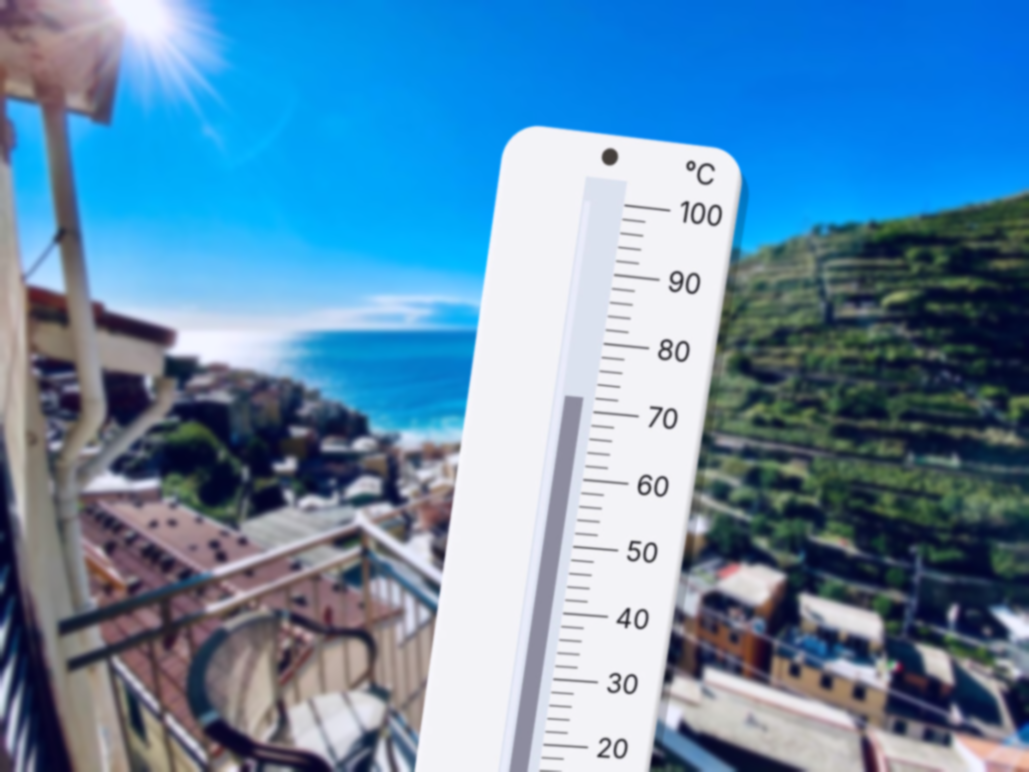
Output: 72°C
